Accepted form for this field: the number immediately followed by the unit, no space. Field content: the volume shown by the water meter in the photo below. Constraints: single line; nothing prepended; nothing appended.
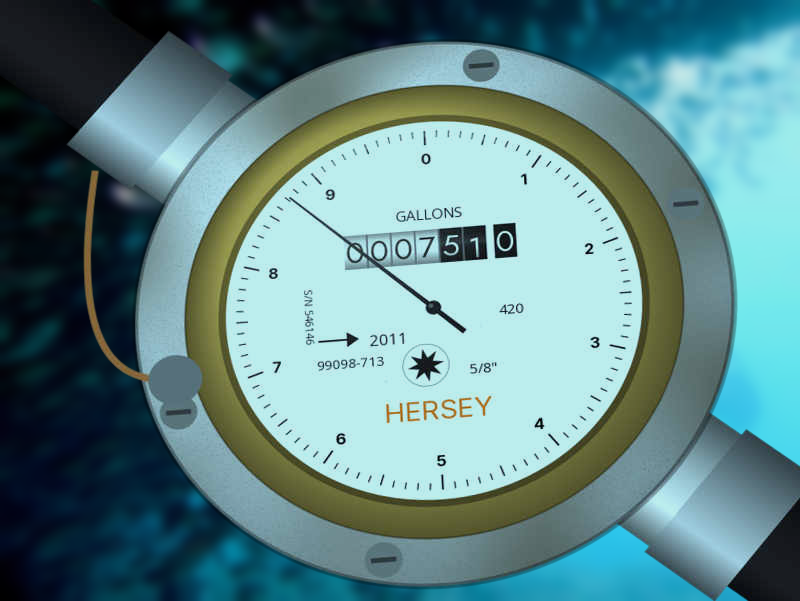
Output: 7508.7gal
